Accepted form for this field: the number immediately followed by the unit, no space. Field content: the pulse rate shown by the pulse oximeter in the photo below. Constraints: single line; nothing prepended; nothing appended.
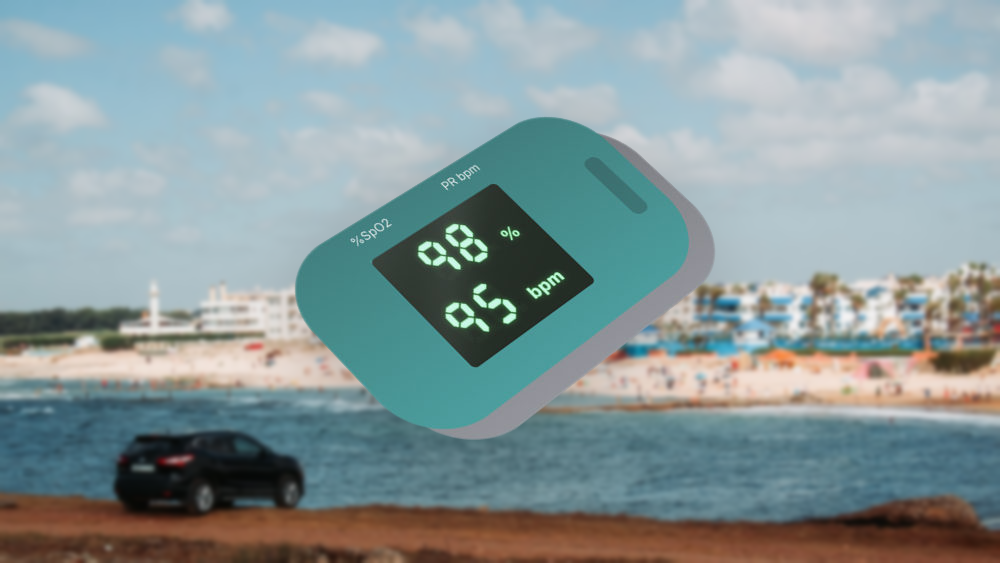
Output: 95bpm
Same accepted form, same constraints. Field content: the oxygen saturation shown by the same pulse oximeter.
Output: 98%
